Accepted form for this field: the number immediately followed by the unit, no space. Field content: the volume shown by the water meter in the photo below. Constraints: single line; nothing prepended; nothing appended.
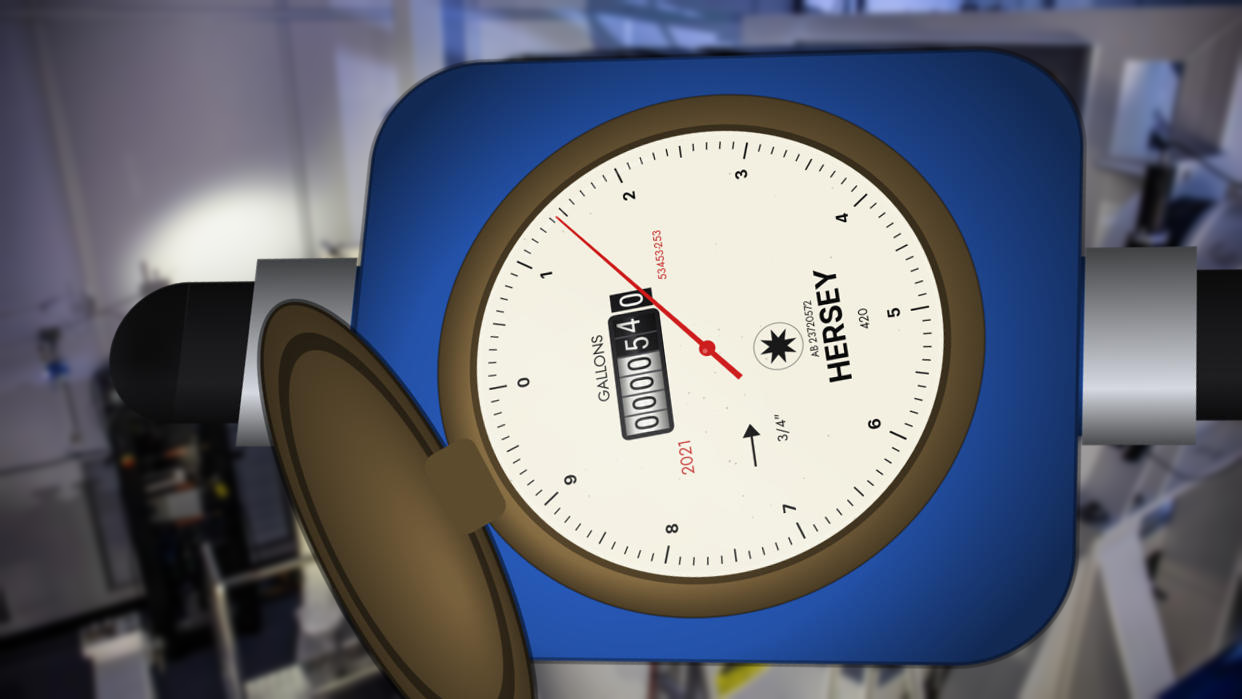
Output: 541.4gal
